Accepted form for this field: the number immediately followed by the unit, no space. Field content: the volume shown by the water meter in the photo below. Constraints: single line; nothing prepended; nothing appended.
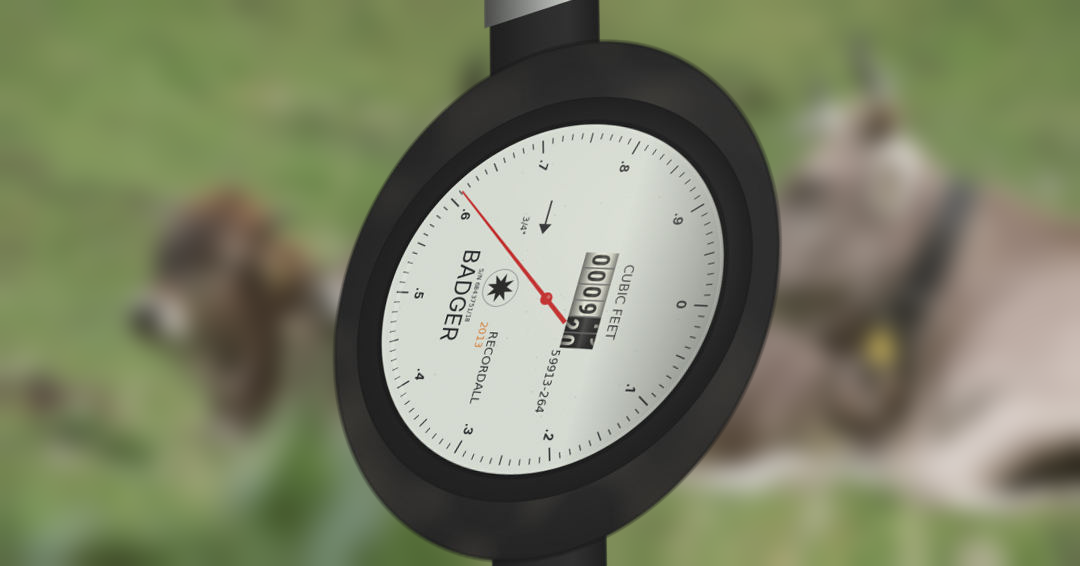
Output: 919.61ft³
